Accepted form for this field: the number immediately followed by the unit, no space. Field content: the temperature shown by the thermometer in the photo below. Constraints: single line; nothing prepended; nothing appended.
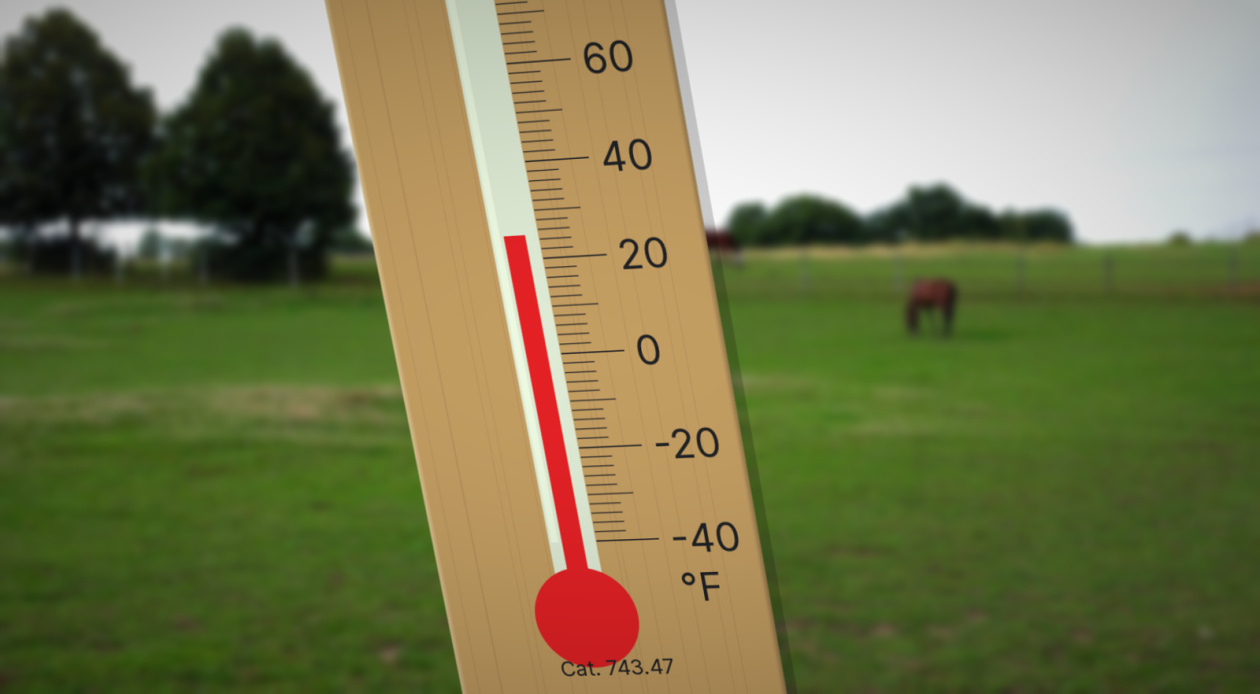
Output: 25°F
